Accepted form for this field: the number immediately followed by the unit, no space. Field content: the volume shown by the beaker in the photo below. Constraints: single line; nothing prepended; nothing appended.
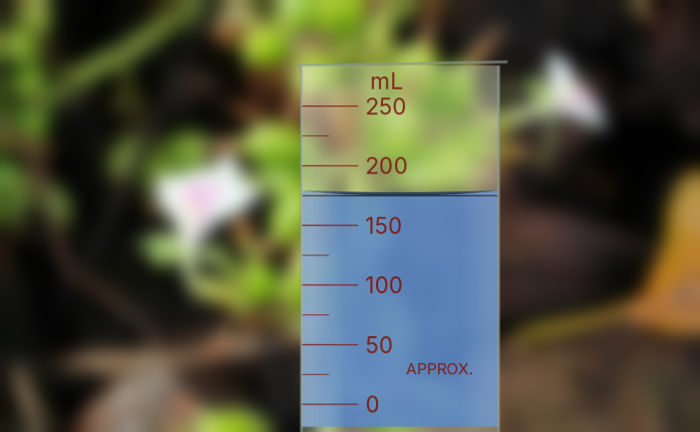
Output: 175mL
